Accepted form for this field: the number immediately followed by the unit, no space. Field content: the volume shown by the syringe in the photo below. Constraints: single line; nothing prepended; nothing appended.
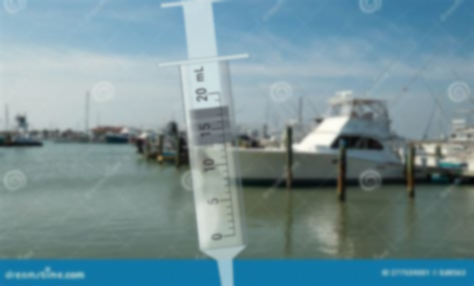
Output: 13mL
